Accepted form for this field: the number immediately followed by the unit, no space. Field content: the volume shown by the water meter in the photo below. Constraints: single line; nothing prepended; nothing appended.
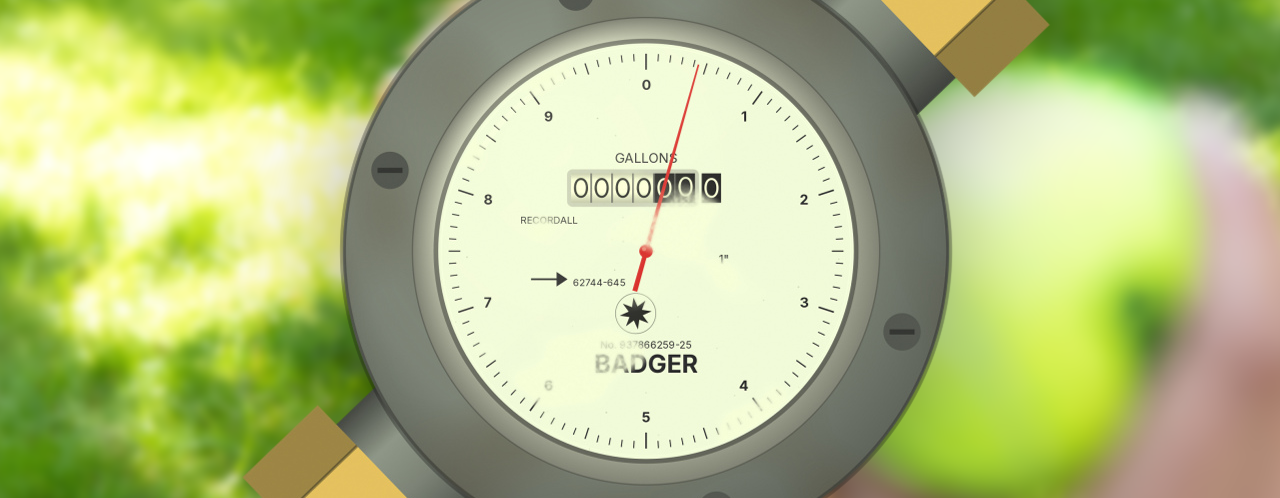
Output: 0.4gal
